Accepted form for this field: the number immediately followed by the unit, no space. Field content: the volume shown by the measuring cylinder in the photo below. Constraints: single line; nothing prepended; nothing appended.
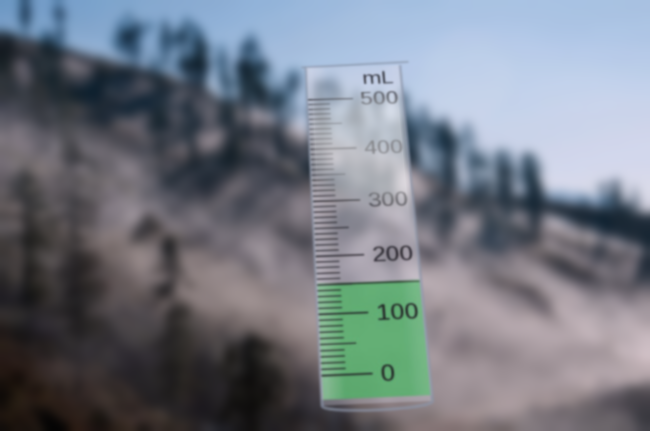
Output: 150mL
